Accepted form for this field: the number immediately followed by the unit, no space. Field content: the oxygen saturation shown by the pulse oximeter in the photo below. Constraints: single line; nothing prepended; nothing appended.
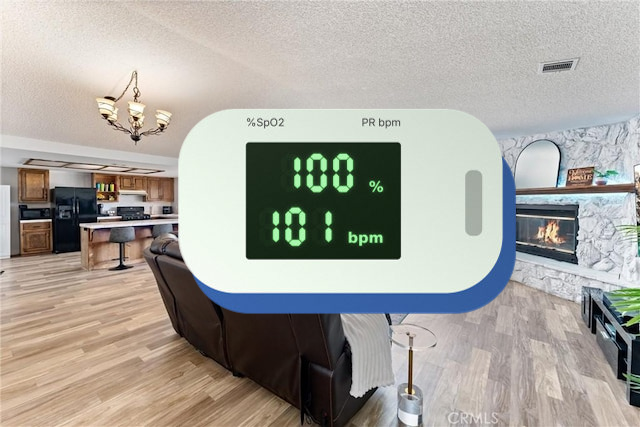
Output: 100%
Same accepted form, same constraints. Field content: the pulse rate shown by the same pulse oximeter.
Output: 101bpm
